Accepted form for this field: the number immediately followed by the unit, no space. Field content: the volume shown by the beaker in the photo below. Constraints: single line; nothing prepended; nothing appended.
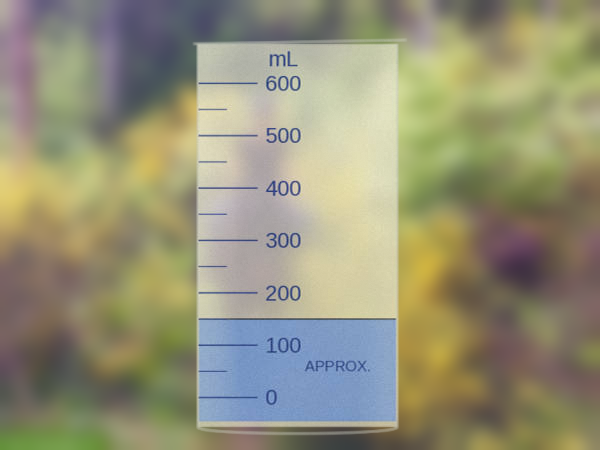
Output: 150mL
